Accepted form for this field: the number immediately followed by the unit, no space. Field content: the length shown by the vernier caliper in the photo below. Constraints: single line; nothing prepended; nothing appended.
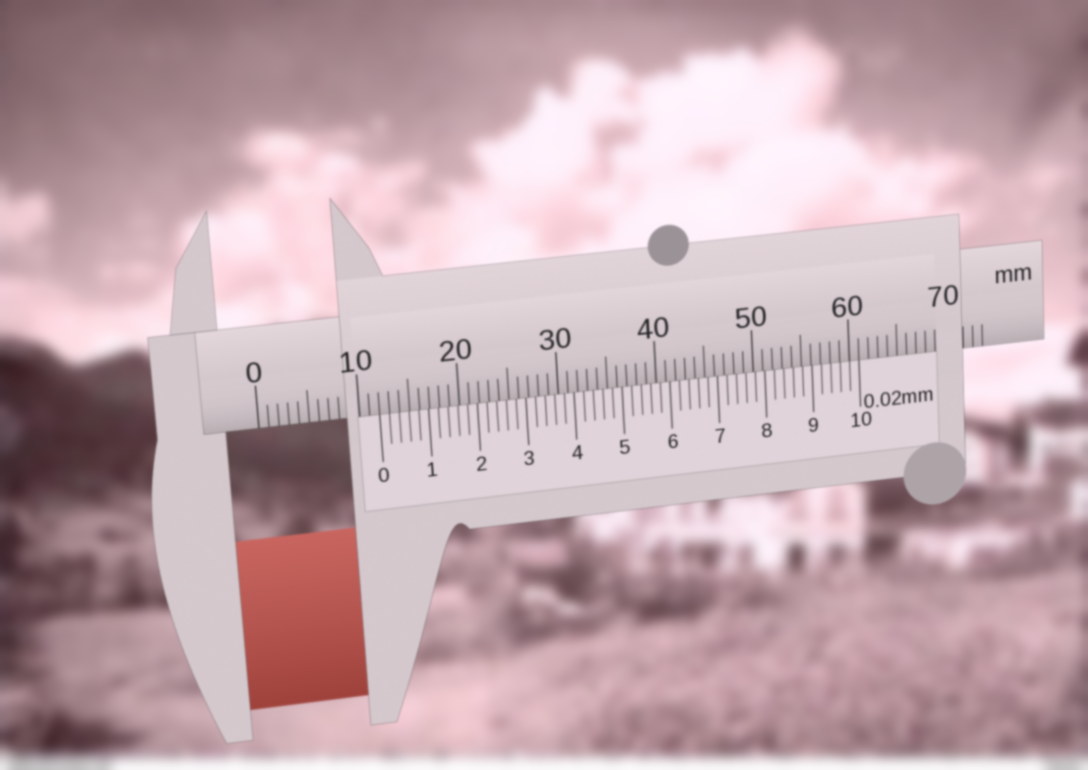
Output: 12.0mm
